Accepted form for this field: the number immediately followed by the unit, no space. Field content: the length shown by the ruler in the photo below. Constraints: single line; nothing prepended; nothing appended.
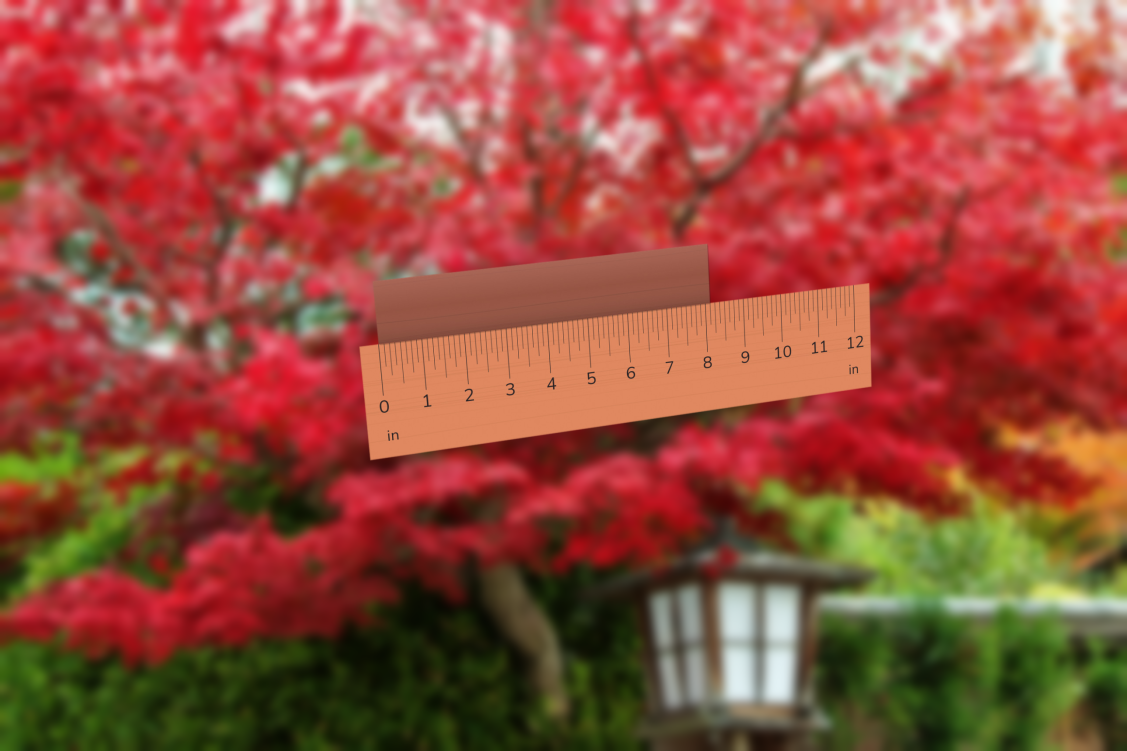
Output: 8.125in
